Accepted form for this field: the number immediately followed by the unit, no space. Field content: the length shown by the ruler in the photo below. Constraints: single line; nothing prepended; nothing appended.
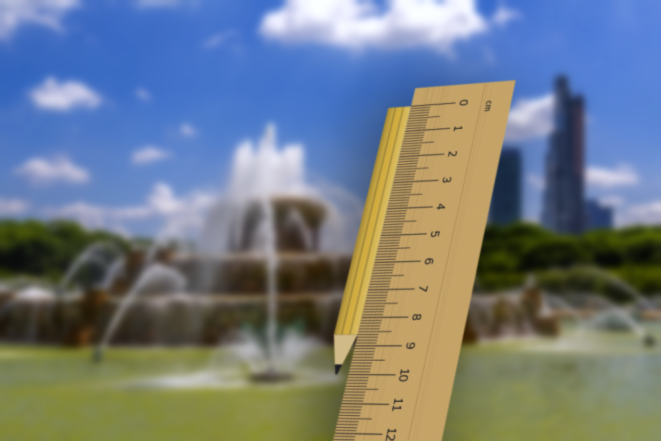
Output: 10cm
